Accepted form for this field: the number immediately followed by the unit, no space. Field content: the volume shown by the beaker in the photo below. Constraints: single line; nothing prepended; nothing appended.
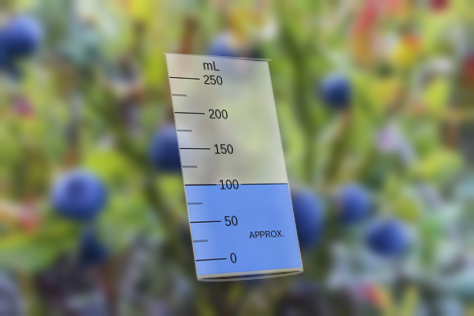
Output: 100mL
